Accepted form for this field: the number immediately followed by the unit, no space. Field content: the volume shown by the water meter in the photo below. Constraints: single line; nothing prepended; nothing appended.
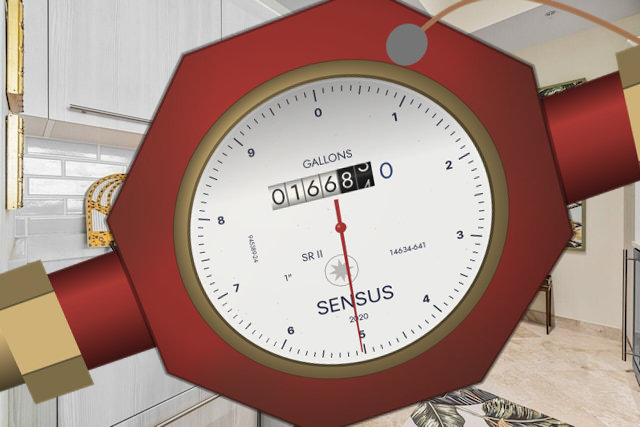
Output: 166835.0gal
